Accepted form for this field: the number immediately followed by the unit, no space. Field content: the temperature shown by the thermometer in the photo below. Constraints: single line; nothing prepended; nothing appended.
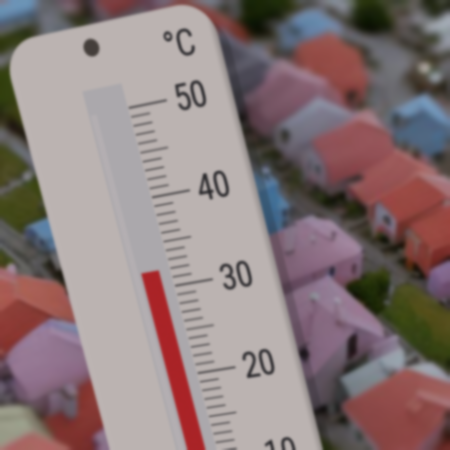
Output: 32°C
